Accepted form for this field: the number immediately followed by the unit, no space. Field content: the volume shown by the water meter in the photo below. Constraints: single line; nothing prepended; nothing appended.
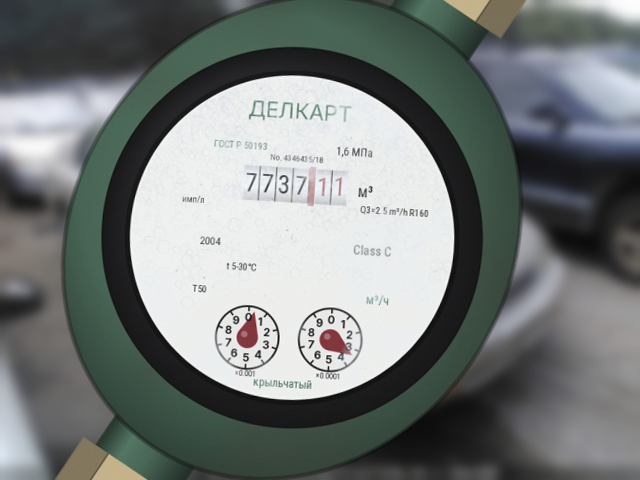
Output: 7737.1103m³
